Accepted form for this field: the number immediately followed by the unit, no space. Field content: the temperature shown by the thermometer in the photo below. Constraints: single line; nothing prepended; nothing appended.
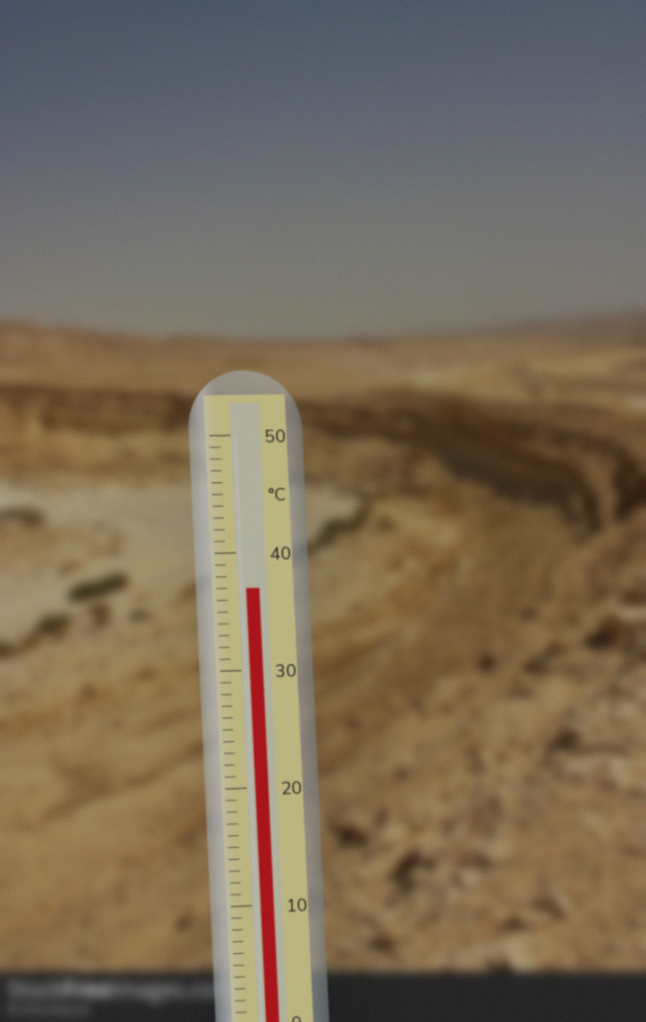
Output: 37°C
